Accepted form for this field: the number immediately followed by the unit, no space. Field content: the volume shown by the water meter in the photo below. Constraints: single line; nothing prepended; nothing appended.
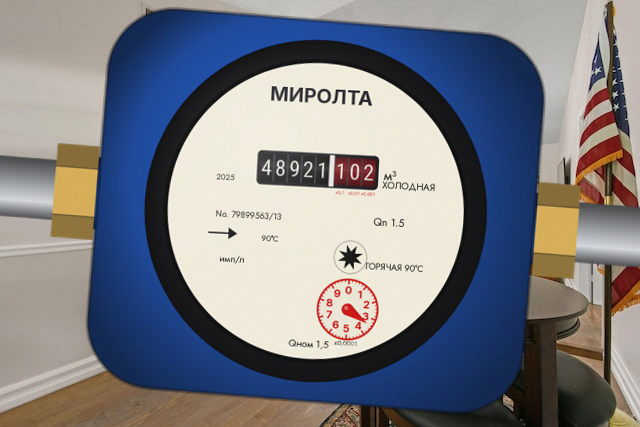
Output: 48921.1023m³
